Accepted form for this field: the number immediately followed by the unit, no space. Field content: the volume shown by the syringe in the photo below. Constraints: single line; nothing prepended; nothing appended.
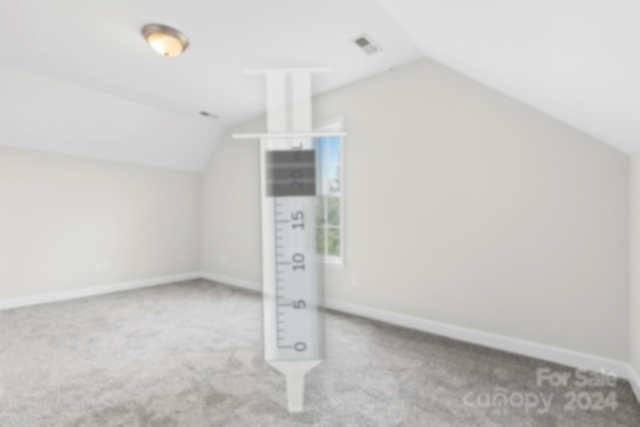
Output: 18mL
